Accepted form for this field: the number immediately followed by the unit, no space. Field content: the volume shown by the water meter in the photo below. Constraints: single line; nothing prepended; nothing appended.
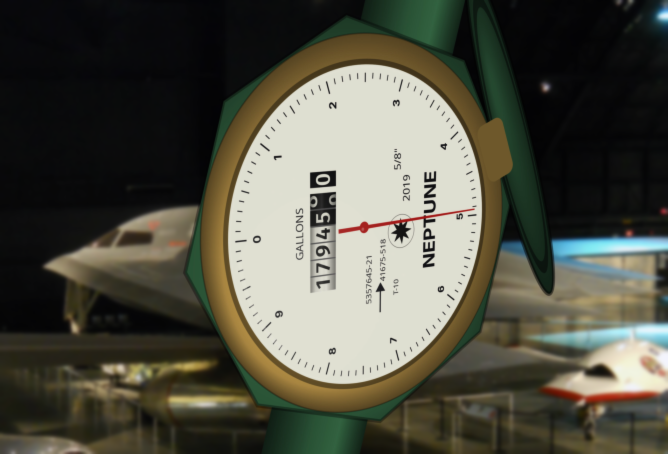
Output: 1794584.9gal
